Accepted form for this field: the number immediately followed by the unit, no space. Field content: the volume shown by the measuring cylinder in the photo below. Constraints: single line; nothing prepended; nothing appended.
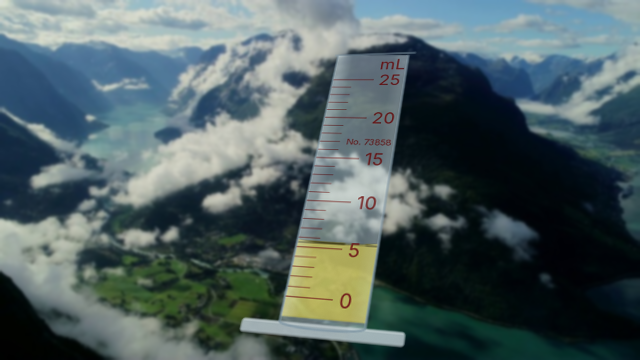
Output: 5.5mL
